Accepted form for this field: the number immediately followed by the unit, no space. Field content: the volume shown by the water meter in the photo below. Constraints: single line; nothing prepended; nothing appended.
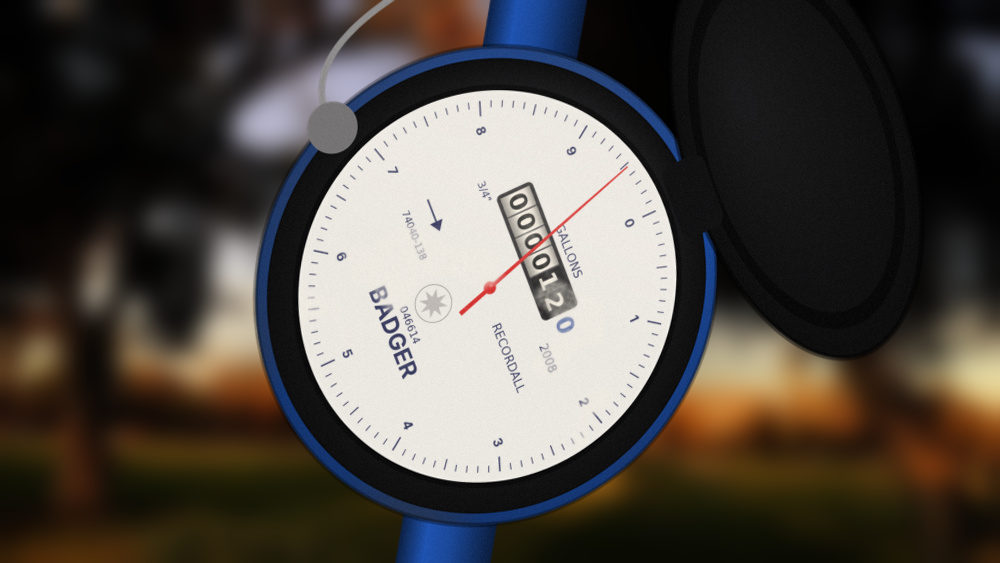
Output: 119.5gal
